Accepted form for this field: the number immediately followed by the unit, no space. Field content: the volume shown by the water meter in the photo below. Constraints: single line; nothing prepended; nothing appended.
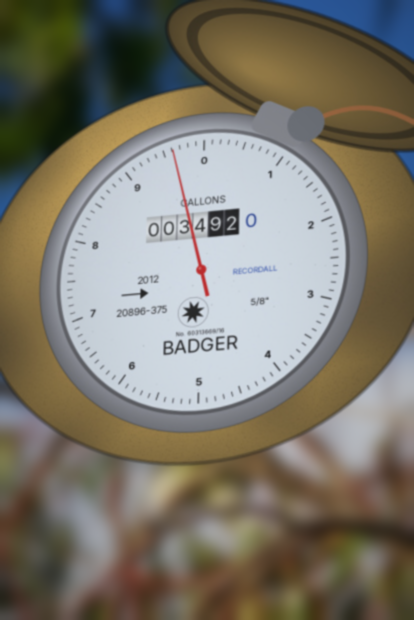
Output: 34919.6gal
